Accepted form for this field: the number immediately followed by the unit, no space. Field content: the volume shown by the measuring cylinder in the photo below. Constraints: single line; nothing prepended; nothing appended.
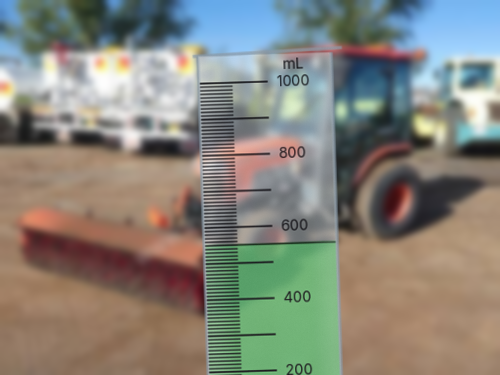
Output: 550mL
